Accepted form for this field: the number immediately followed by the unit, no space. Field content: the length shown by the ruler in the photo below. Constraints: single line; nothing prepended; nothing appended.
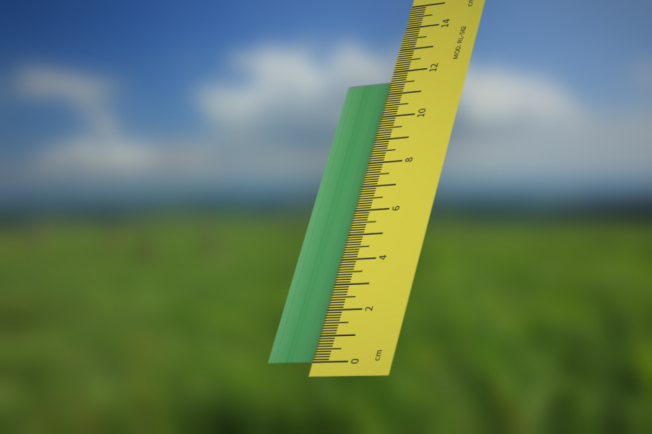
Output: 11.5cm
